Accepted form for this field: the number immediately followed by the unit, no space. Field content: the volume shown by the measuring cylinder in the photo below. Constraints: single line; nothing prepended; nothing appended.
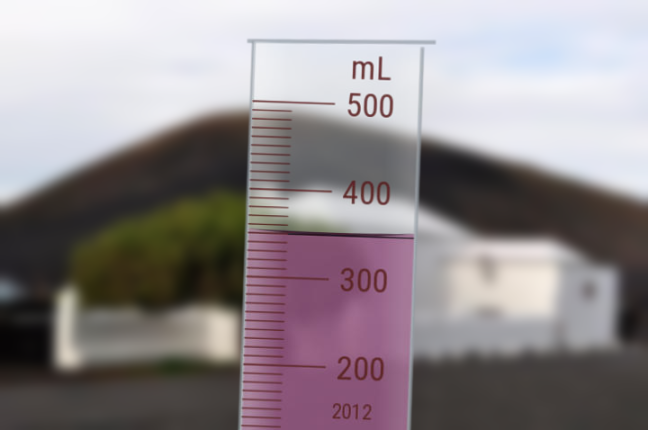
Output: 350mL
